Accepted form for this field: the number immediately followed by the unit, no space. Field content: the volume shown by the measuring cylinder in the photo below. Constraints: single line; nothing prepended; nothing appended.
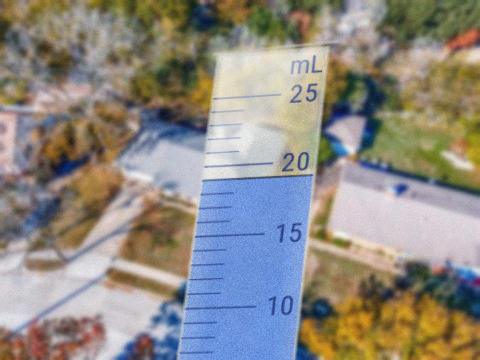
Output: 19mL
